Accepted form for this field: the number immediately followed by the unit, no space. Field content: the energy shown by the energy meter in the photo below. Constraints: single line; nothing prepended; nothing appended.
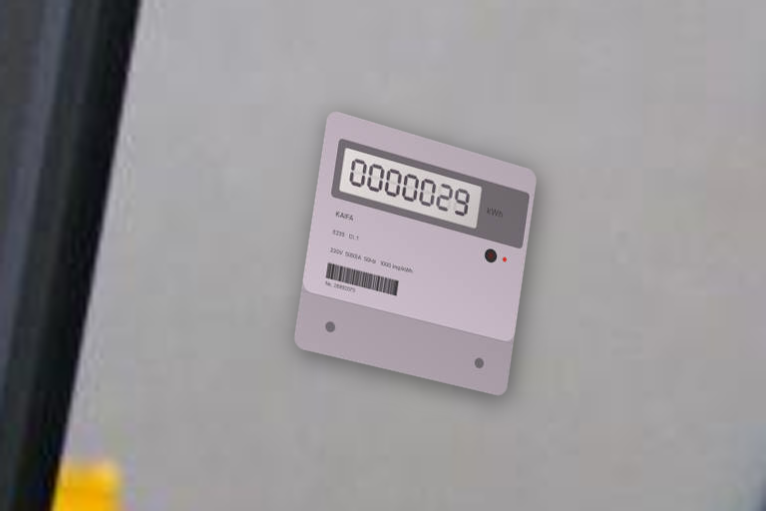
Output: 29kWh
